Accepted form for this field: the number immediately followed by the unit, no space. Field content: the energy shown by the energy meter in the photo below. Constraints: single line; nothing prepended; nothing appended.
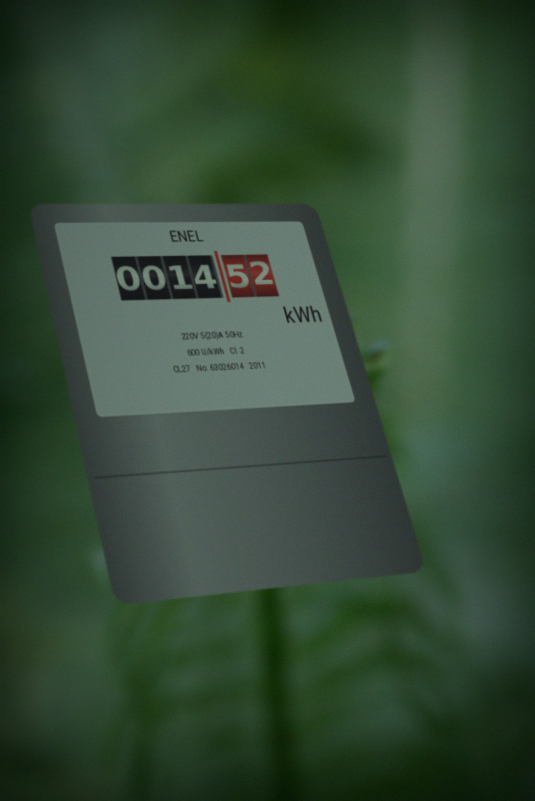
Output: 14.52kWh
